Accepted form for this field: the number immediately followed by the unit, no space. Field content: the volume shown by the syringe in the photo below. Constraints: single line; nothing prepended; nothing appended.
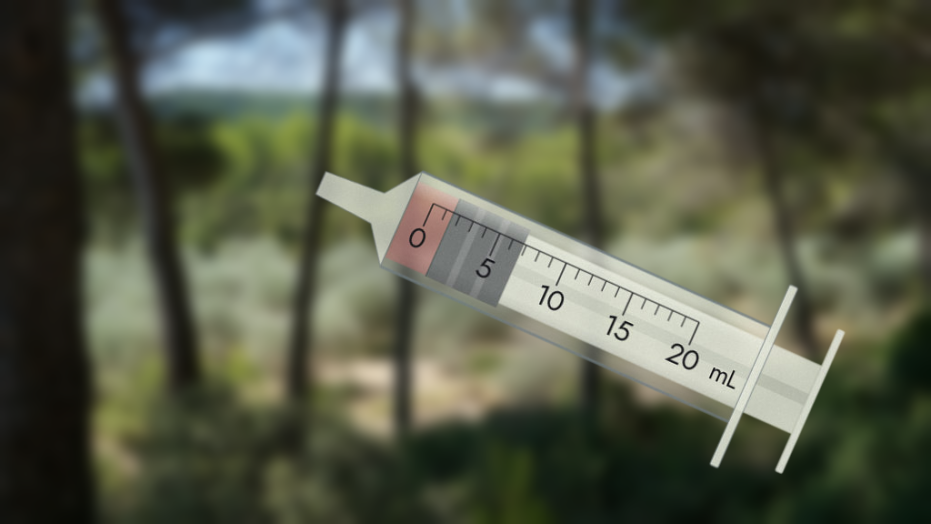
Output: 1.5mL
